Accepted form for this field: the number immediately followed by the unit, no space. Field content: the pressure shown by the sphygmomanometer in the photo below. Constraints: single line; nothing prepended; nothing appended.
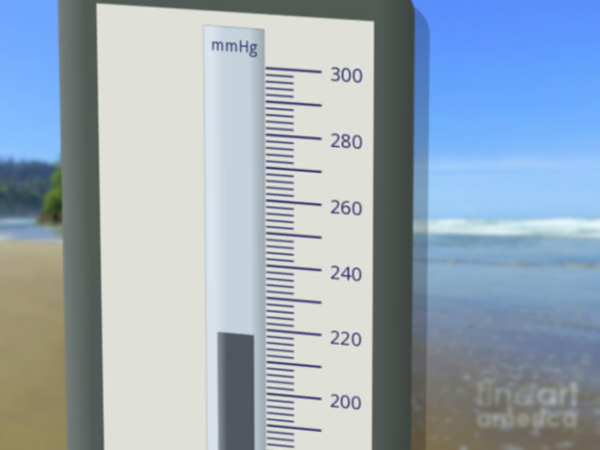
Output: 218mmHg
